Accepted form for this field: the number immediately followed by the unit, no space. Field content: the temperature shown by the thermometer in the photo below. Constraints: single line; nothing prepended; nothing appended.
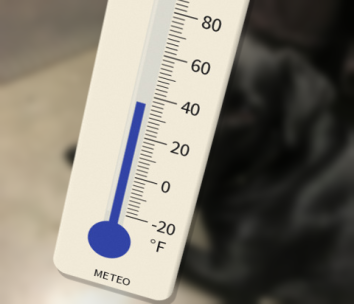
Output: 36°F
